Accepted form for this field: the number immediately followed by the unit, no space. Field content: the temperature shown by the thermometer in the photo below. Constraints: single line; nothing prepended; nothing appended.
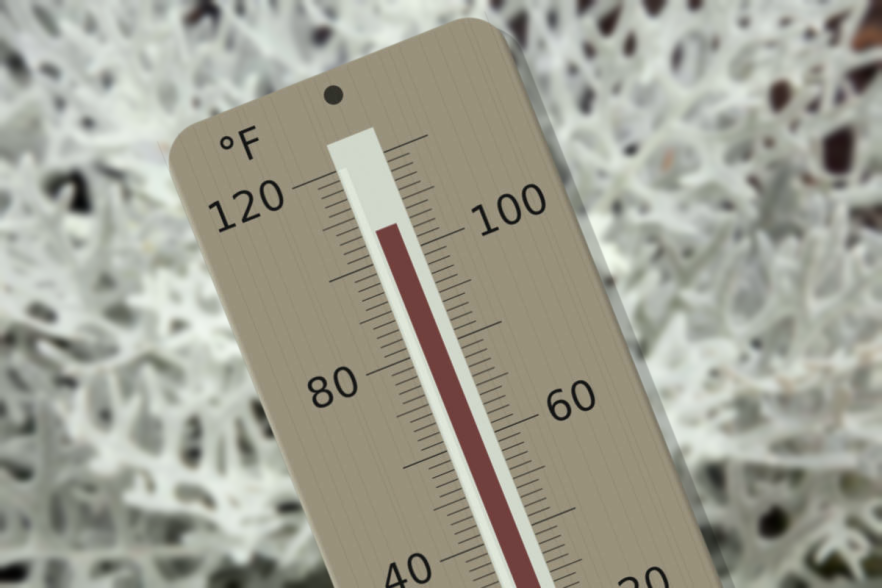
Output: 106°F
